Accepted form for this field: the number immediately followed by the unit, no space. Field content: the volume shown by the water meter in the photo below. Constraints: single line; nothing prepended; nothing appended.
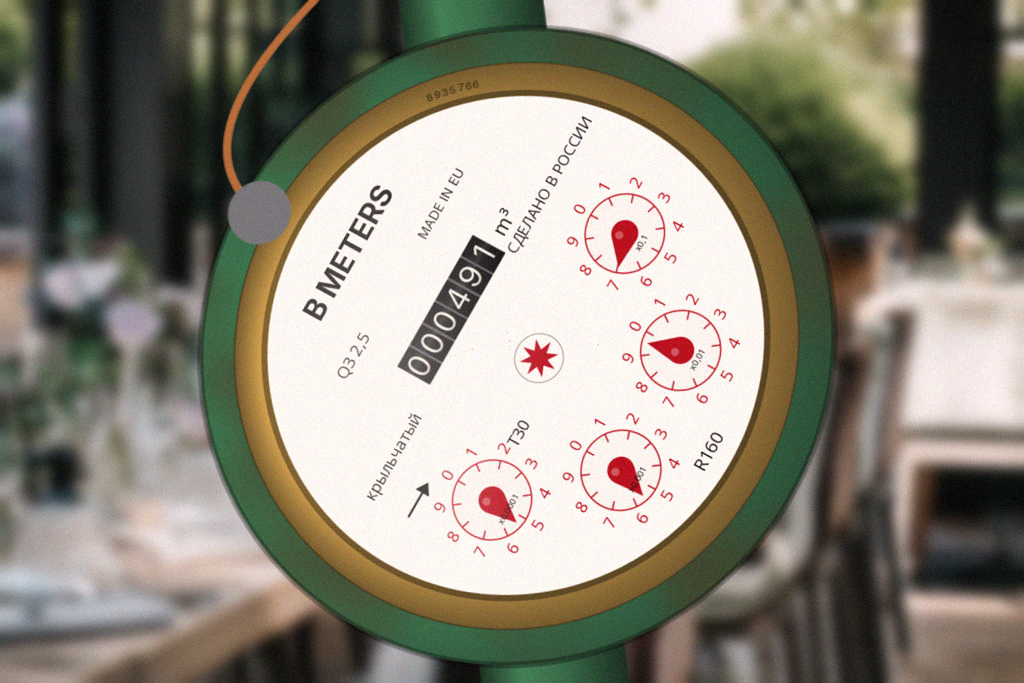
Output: 491.6955m³
